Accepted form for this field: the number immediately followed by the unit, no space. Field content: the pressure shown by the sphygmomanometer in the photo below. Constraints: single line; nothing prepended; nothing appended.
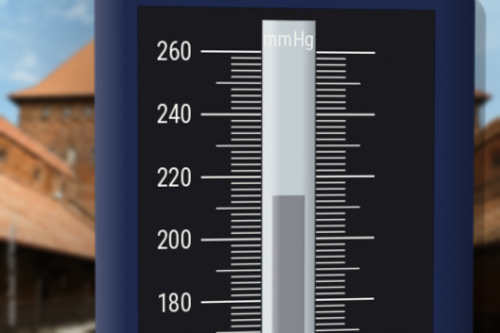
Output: 214mmHg
